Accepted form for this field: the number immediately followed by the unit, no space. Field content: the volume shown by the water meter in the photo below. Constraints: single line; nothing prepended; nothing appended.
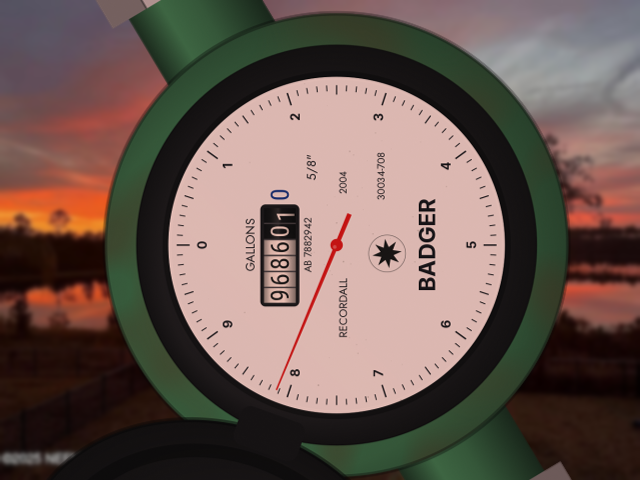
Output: 9686008.1gal
